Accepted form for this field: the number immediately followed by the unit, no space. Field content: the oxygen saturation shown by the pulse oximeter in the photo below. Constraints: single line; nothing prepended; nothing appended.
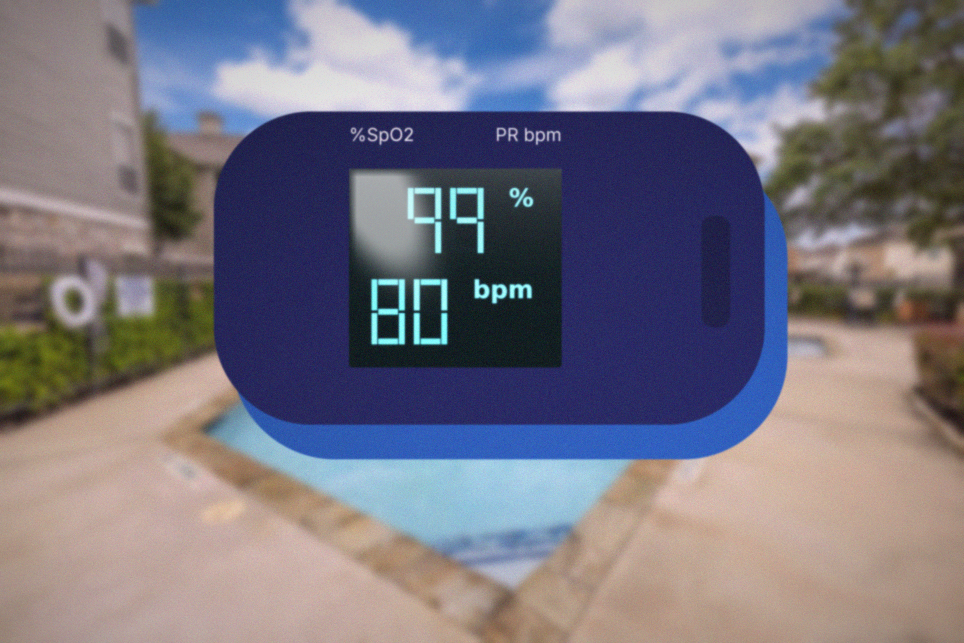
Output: 99%
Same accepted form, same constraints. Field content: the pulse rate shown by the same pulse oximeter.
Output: 80bpm
